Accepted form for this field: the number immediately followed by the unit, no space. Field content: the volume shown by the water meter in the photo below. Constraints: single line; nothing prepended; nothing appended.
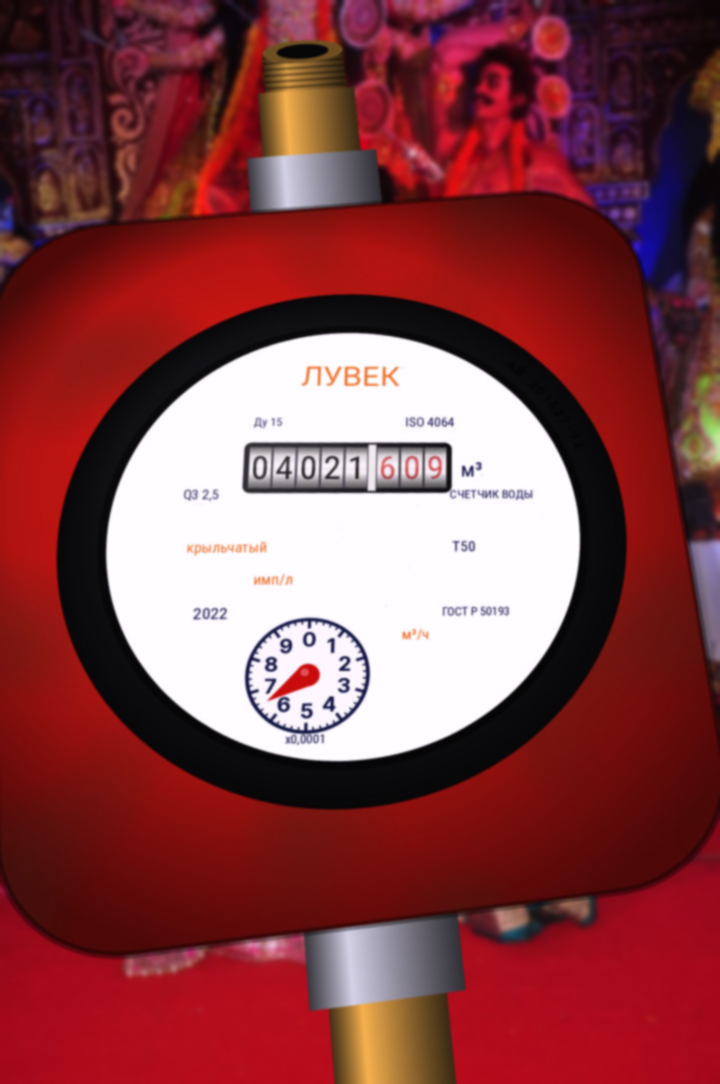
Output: 4021.6096m³
